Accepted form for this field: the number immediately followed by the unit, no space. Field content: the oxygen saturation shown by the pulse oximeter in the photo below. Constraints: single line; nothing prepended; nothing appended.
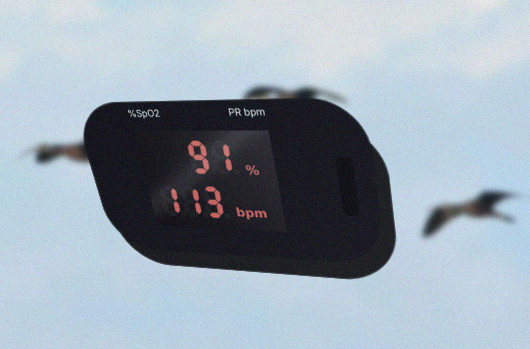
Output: 91%
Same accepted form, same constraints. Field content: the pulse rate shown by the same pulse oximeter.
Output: 113bpm
